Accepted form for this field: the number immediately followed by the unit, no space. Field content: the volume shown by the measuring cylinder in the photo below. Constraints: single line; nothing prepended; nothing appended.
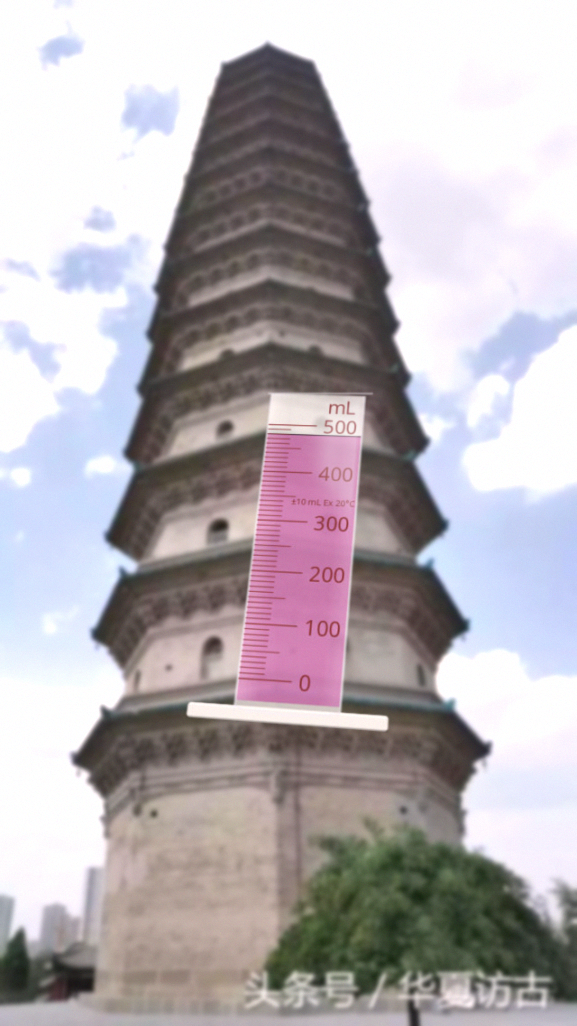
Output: 480mL
